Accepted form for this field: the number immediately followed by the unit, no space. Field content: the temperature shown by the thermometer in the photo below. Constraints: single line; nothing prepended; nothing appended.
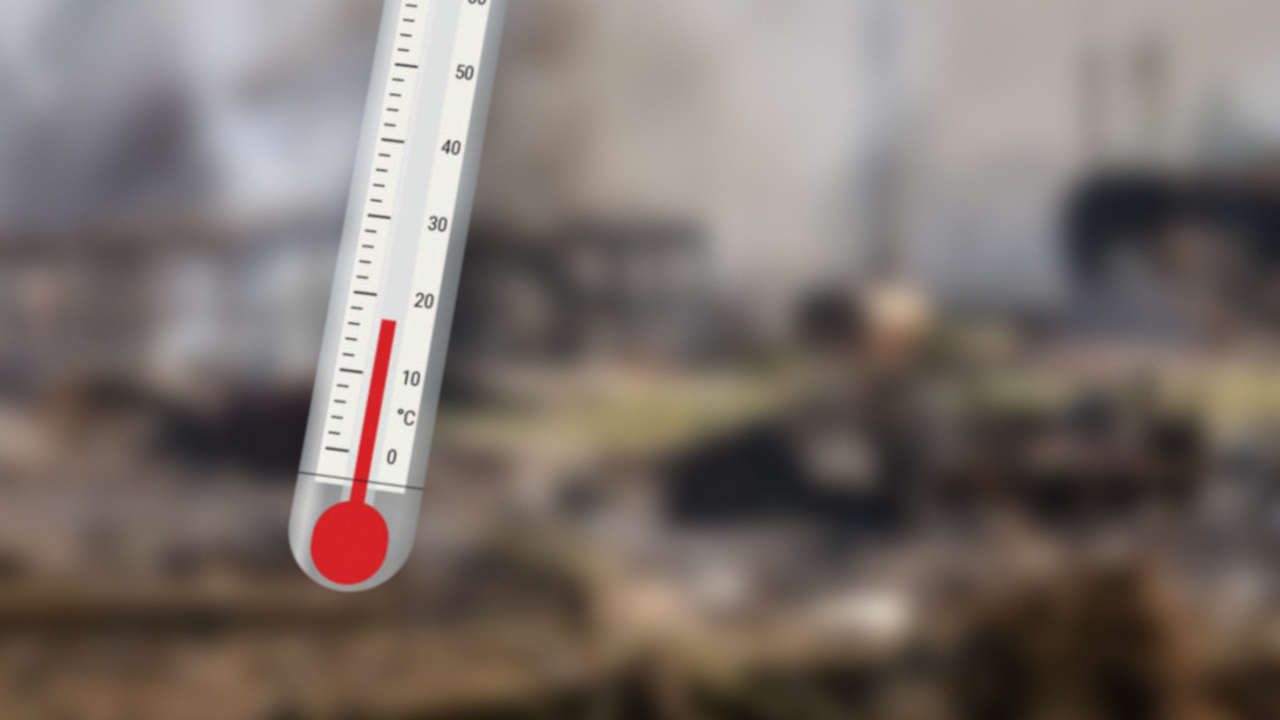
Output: 17°C
